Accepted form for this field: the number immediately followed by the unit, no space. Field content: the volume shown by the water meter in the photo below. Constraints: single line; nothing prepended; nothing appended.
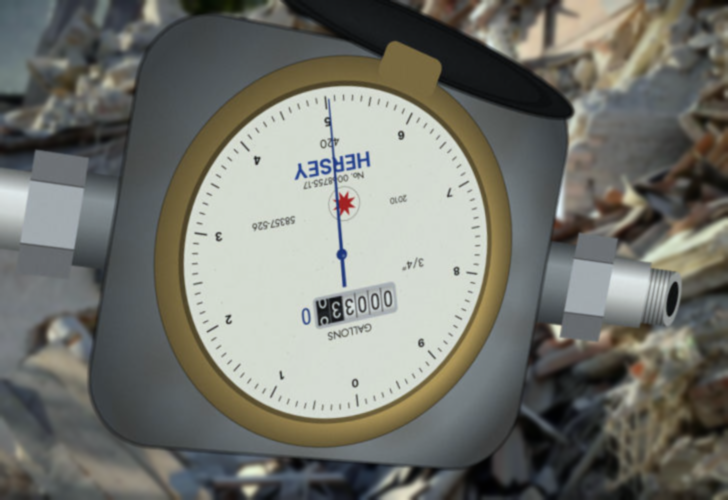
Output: 3385.0gal
